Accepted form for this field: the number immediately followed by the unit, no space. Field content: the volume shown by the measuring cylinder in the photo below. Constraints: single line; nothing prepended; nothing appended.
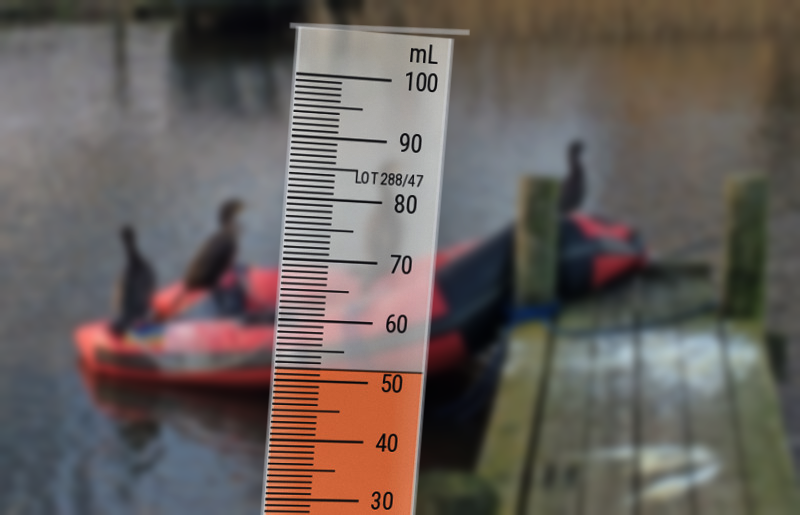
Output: 52mL
